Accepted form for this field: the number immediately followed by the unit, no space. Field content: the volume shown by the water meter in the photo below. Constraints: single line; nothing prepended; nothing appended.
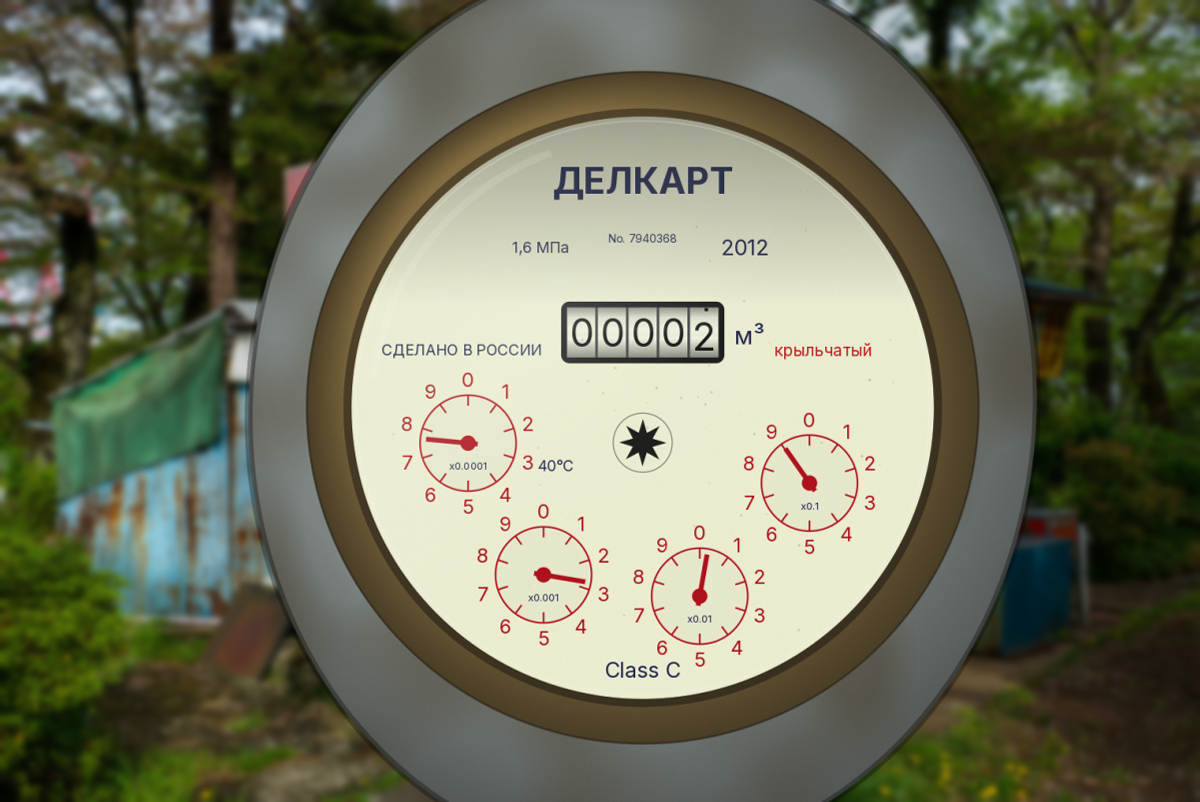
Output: 1.9027m³
